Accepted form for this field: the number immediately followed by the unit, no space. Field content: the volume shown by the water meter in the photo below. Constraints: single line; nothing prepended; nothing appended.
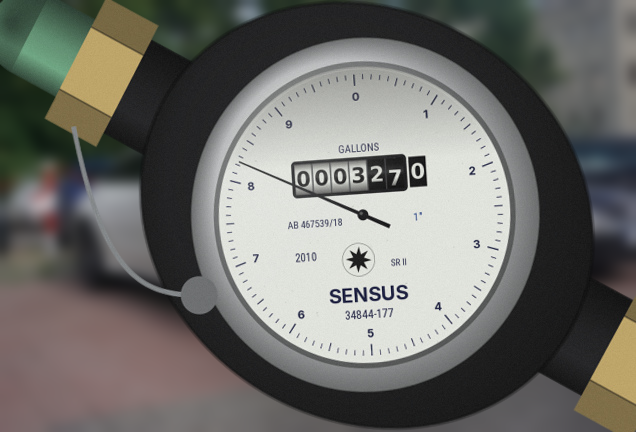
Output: 3268.2gal
